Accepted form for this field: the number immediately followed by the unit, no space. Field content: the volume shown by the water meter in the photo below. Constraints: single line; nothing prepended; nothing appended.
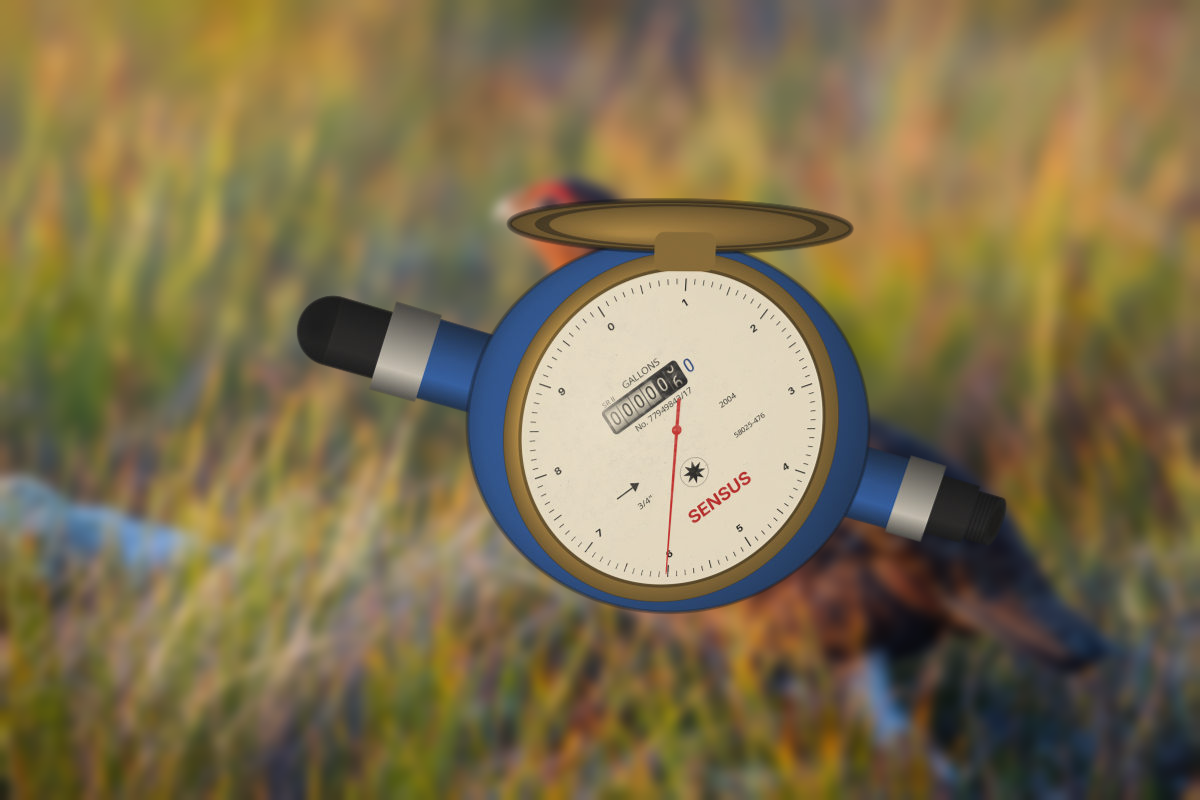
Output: 56.0gal
